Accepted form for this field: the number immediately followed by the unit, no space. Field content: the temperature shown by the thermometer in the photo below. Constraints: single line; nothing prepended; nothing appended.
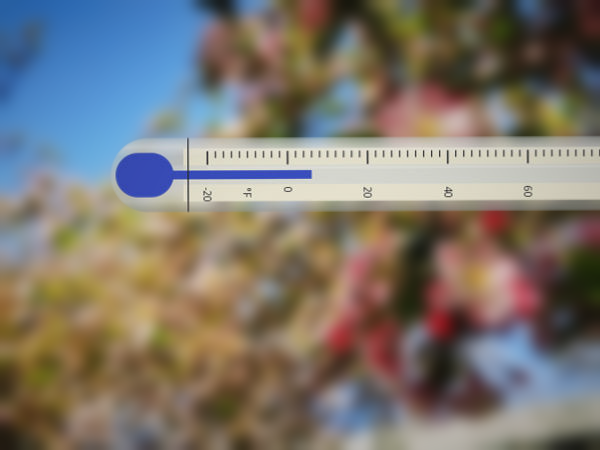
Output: 6°F
